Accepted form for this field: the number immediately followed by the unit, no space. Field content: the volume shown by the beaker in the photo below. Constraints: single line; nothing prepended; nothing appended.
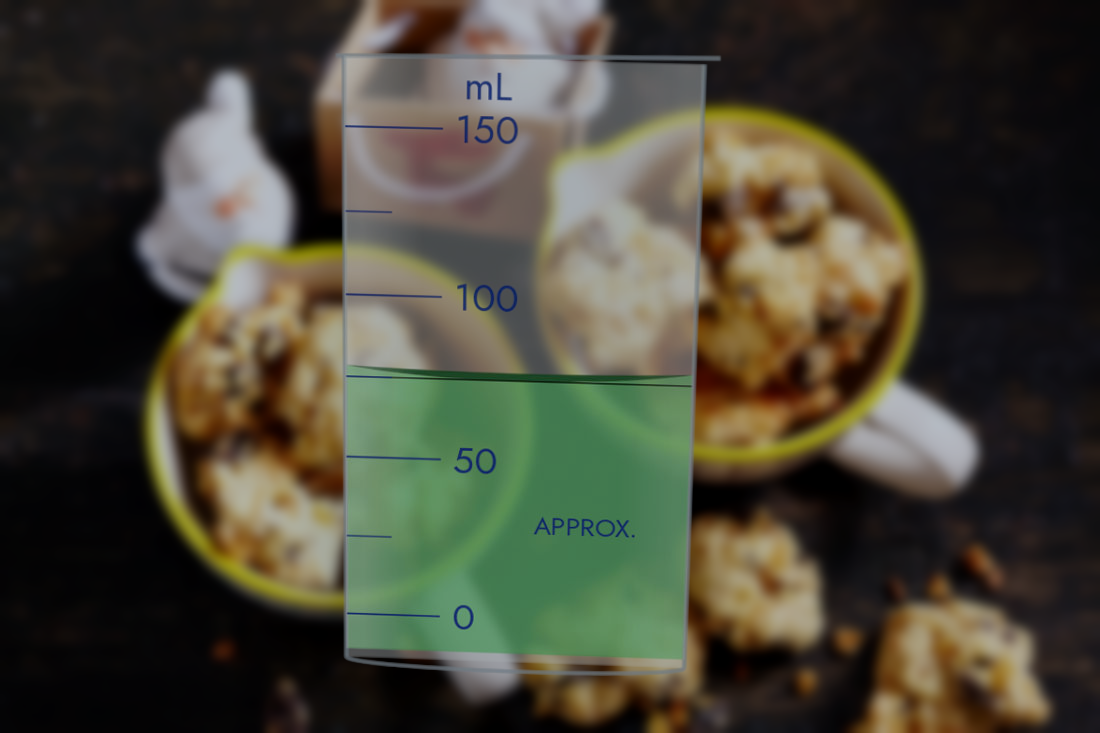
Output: 75mL
